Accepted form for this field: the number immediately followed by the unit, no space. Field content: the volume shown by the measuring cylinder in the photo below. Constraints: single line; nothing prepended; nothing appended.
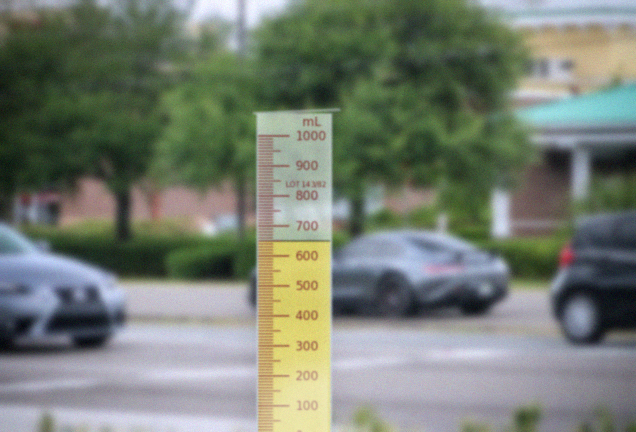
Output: 650mL
